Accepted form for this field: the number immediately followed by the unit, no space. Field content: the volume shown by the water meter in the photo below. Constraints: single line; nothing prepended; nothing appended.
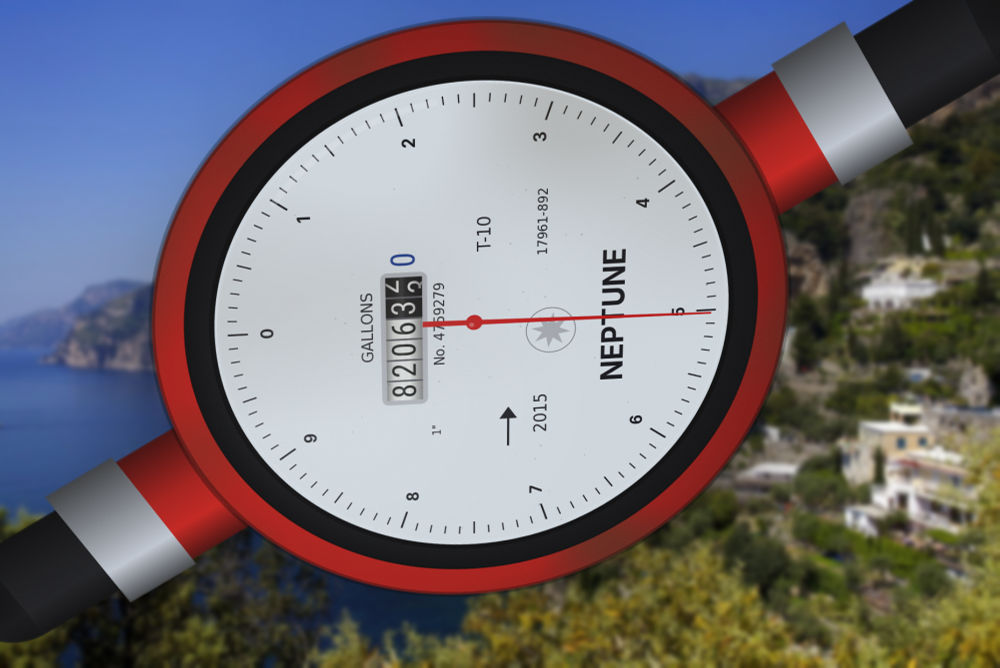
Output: 8206325.0gal
